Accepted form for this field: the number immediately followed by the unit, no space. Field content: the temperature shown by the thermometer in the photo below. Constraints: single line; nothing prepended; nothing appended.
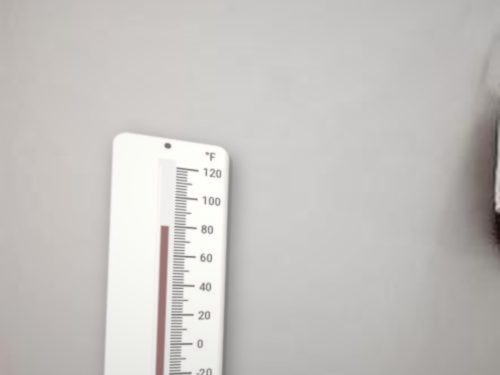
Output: 80°F
